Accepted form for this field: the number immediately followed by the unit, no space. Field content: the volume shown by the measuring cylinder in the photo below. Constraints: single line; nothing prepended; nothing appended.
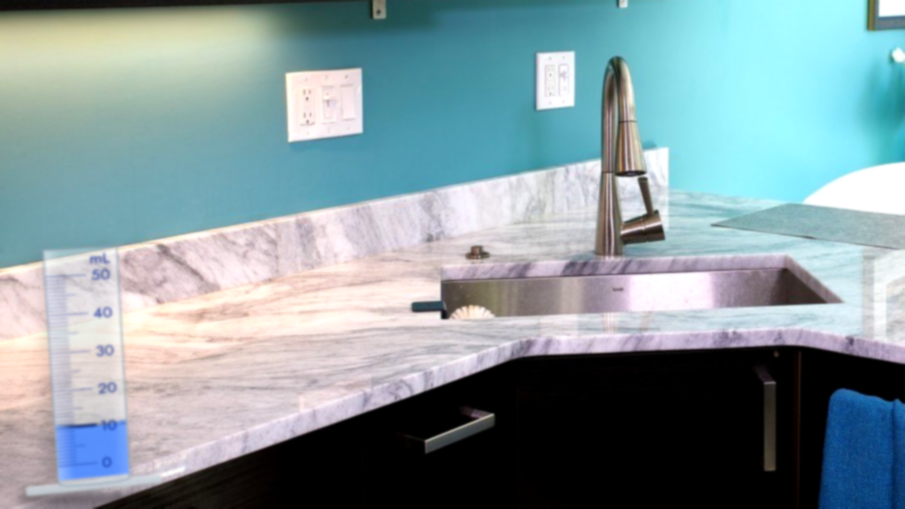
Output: 10mL
